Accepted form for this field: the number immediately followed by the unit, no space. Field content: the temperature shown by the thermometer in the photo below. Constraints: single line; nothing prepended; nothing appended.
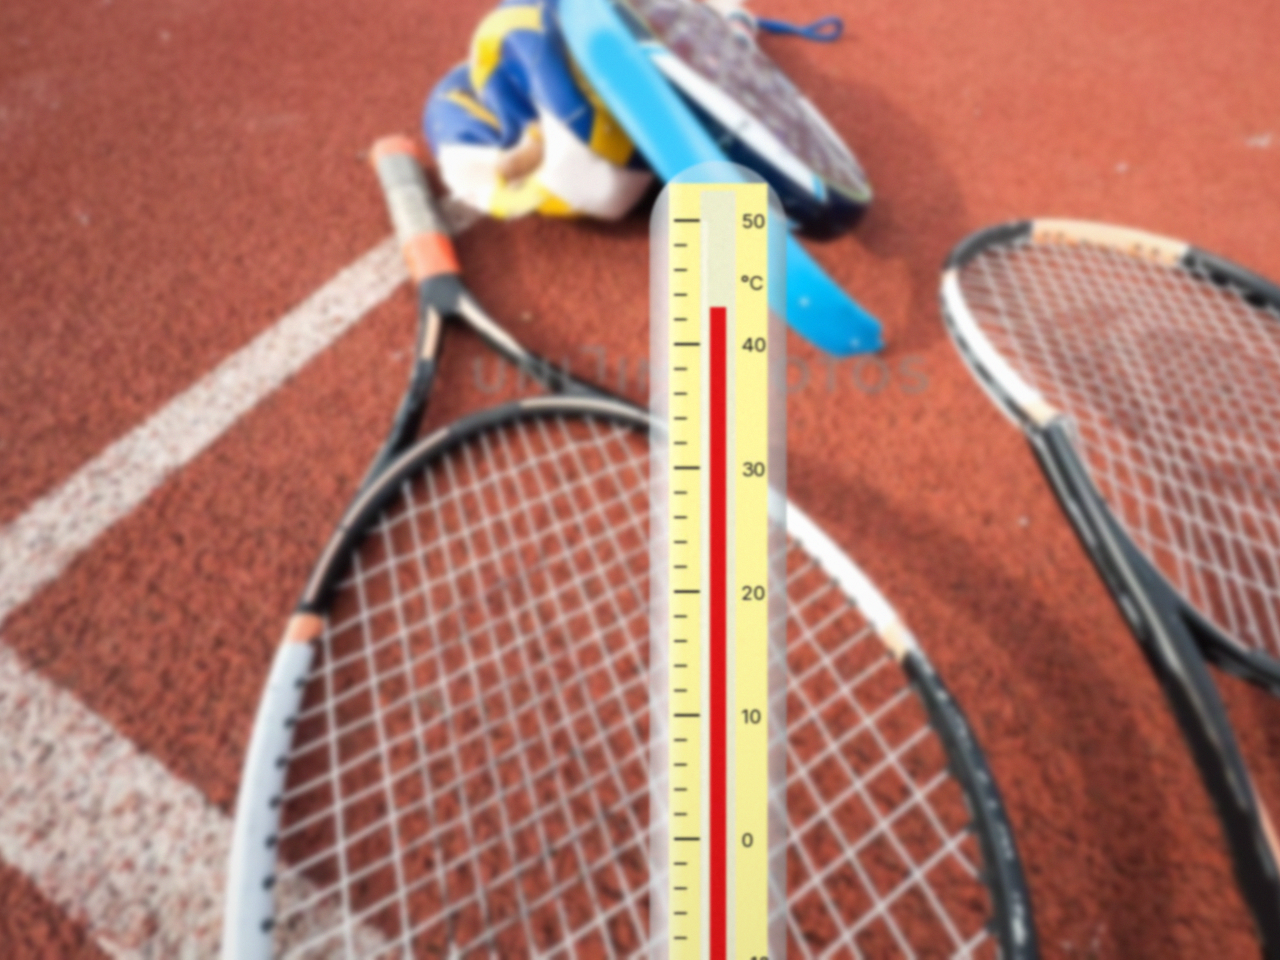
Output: 43°C
